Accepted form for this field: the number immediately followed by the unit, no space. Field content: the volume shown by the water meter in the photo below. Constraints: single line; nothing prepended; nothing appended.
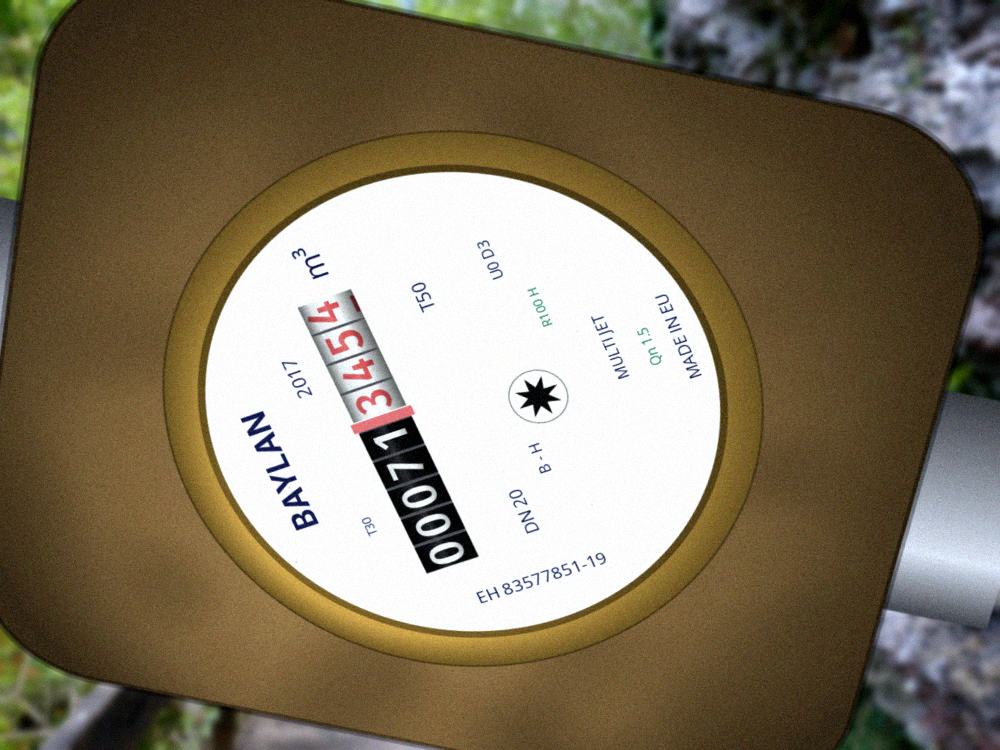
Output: 71.3454m³
